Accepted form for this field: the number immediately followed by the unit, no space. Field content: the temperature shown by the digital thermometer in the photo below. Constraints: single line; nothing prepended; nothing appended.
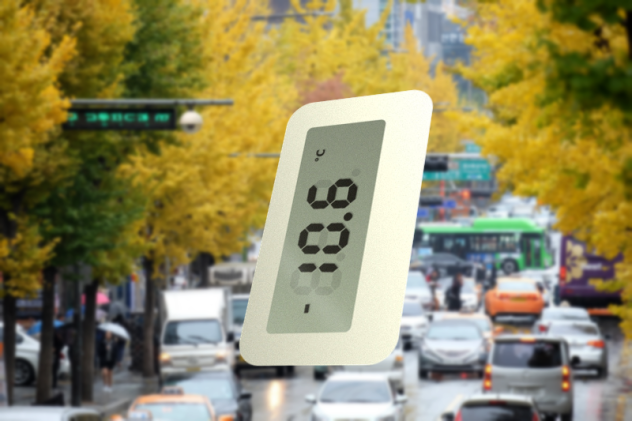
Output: -10.6°C
